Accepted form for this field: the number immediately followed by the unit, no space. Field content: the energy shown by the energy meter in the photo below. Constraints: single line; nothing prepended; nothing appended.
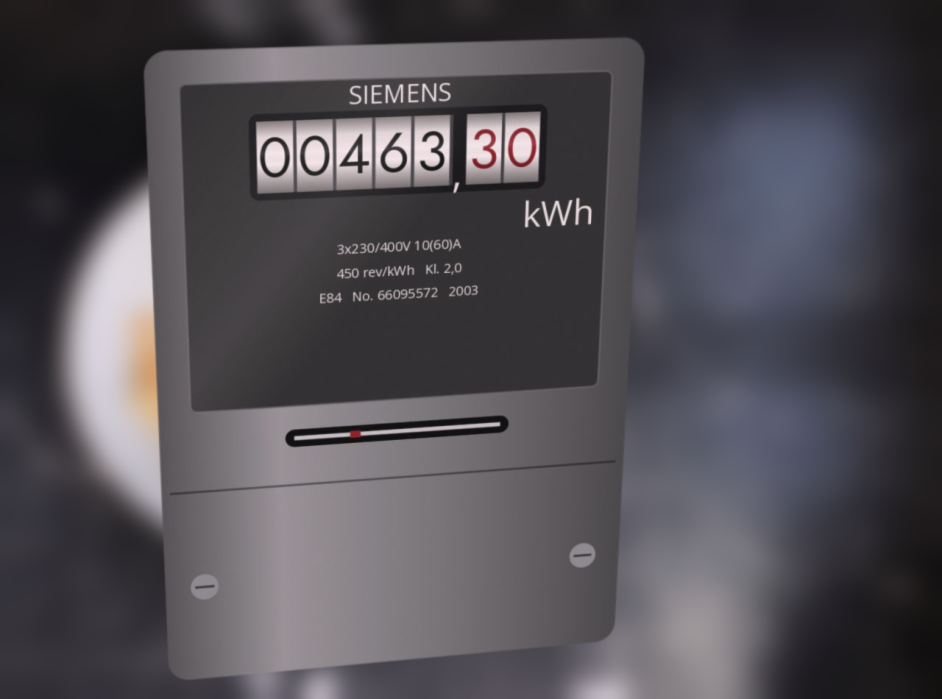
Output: 463.30kWh
